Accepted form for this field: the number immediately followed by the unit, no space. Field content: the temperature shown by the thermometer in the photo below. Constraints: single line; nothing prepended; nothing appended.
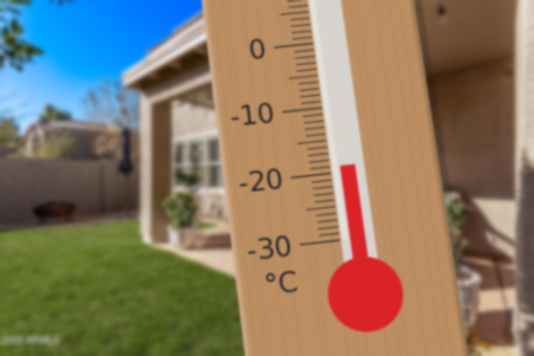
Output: -19°C
